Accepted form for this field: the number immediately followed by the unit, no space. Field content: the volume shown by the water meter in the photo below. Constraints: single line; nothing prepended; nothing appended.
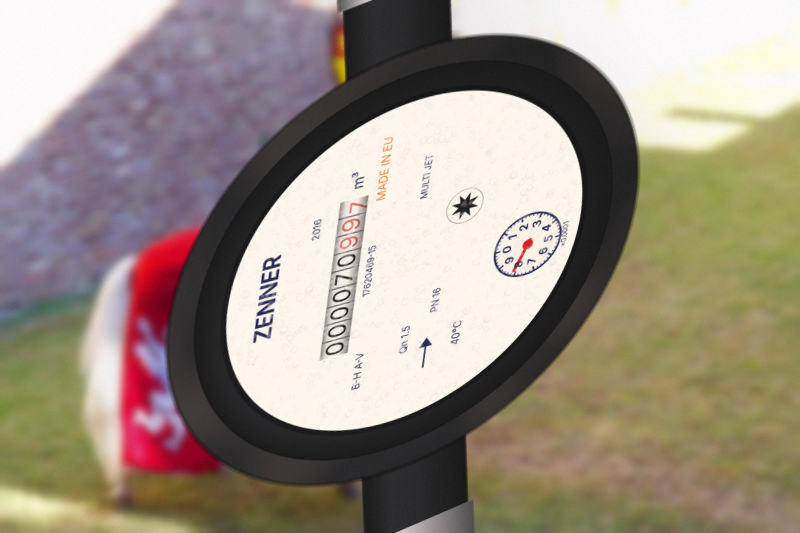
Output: 70.9968m³
